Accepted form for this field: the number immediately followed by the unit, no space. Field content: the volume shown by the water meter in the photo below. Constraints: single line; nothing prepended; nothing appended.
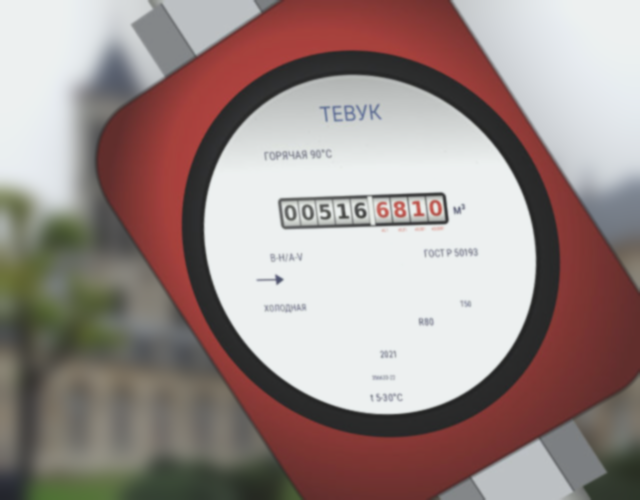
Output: 516.6810m³
